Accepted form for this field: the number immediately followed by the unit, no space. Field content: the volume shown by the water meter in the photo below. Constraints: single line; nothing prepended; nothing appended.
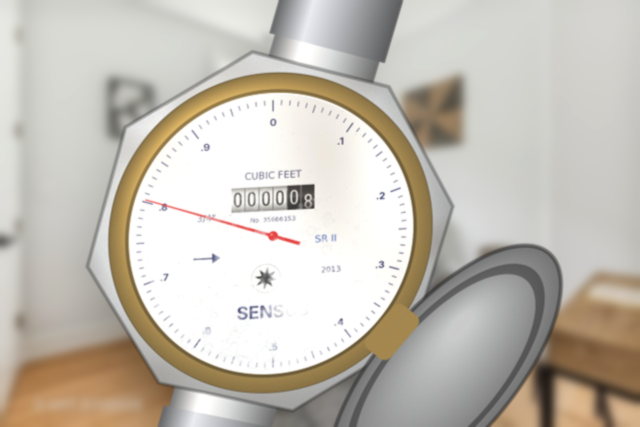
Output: 7.80ft³
